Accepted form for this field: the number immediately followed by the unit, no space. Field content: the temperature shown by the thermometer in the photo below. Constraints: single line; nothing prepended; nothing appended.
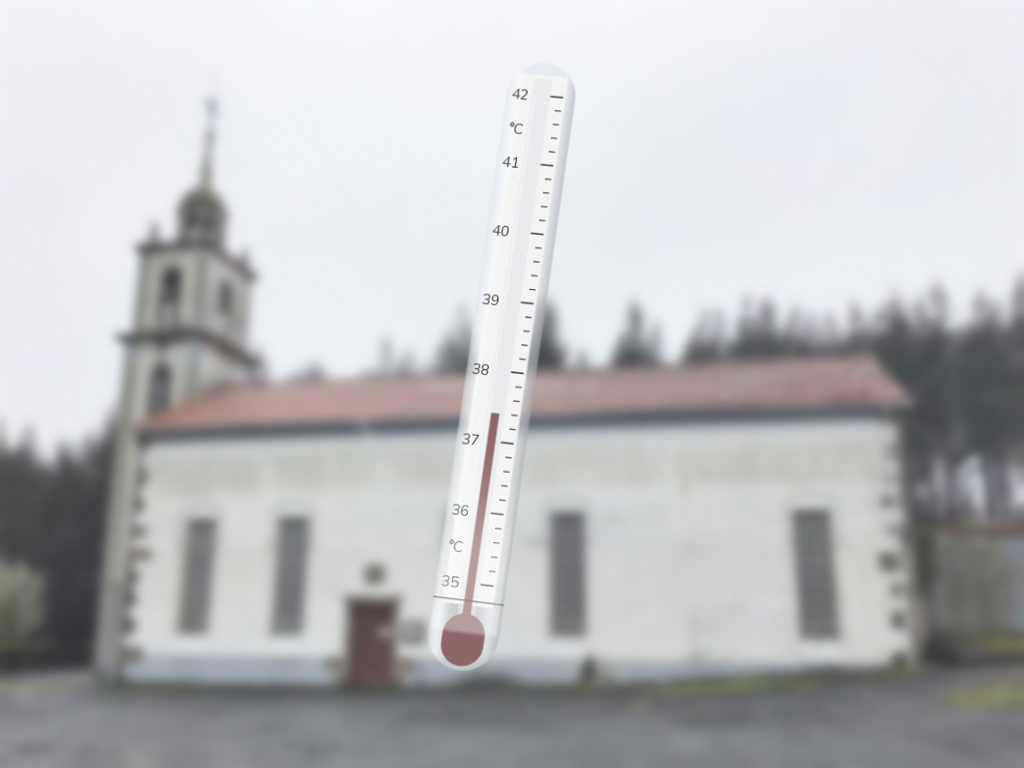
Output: 37.4°C
